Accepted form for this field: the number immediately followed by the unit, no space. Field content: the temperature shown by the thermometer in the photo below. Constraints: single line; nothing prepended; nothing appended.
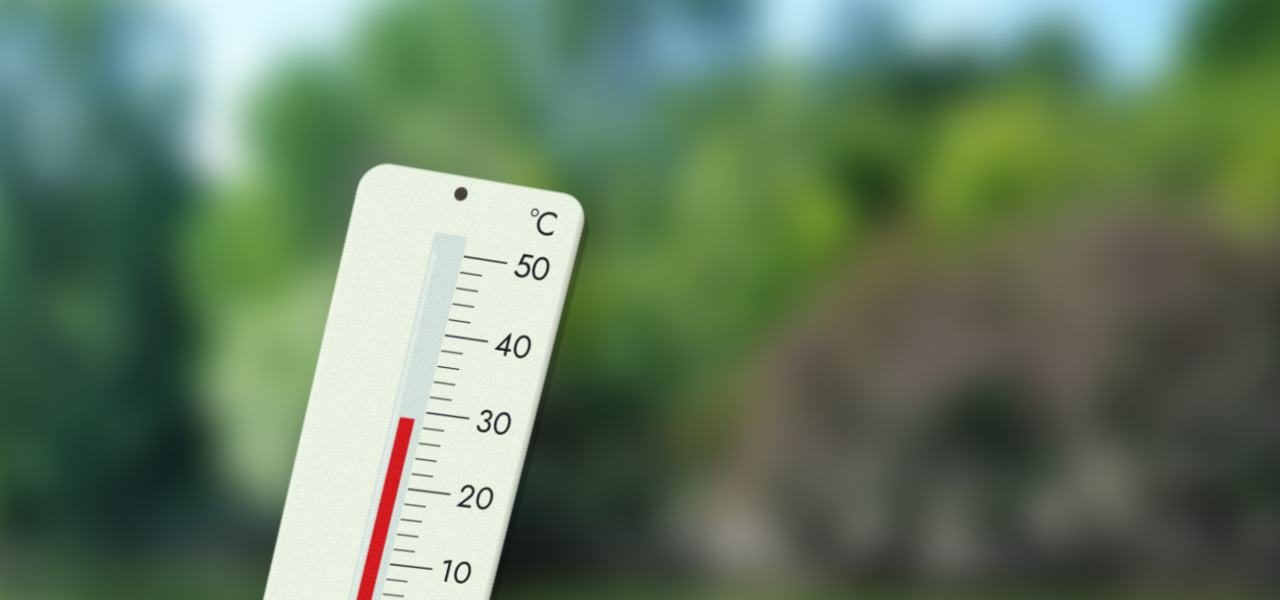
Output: 29°C
